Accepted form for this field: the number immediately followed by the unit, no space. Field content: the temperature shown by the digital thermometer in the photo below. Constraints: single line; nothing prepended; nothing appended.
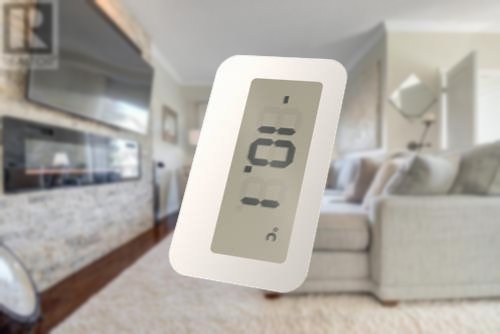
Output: -10.1°C
